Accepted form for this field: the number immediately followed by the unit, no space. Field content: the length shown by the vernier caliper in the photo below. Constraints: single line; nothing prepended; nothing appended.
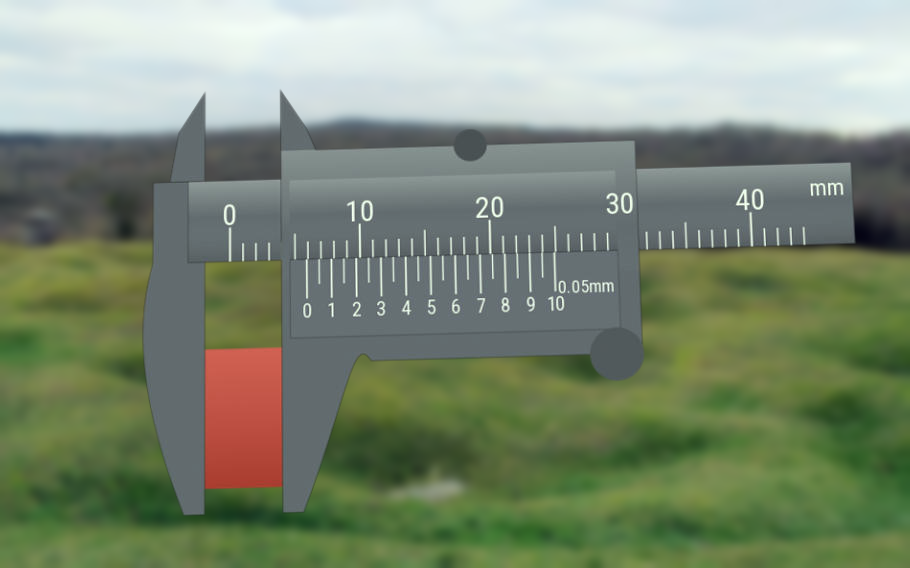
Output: 5.9mm
